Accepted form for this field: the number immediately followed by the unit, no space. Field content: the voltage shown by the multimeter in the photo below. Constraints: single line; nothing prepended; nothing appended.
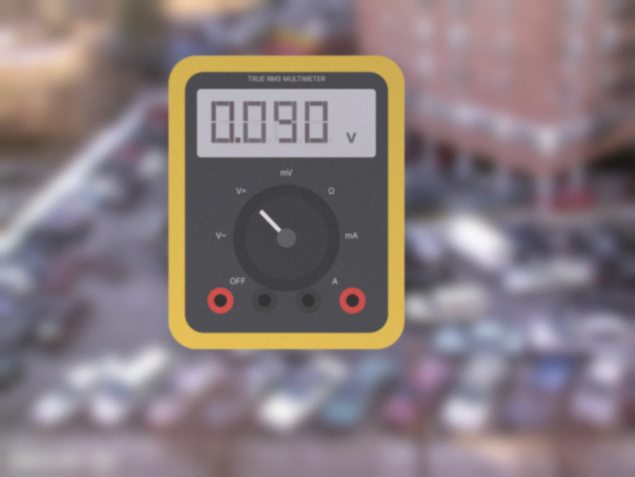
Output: 0.090V
